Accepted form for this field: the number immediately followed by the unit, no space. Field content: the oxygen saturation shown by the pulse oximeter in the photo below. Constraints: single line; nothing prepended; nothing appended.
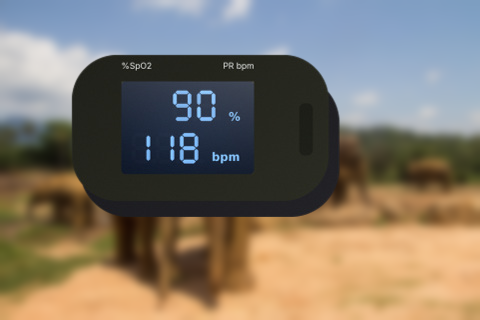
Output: 90%
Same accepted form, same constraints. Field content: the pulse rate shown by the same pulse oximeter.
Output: 118bpm
